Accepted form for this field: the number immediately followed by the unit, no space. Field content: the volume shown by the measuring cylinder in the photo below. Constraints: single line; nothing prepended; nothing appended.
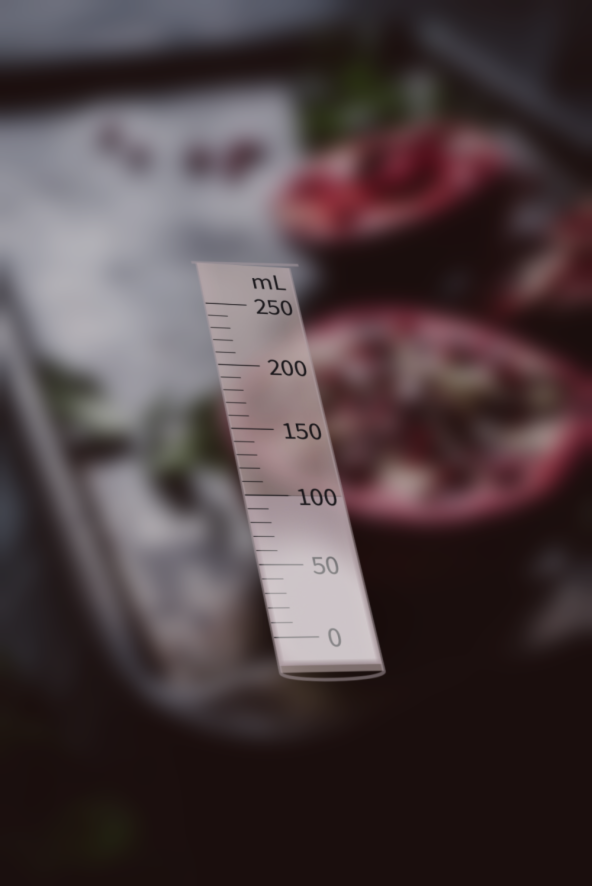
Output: 100mL
